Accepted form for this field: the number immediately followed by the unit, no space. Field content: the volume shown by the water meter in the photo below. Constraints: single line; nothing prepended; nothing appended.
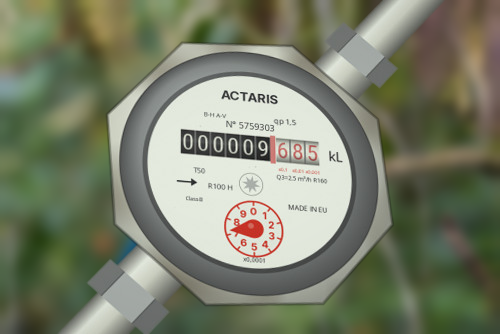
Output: 9.6857kL
